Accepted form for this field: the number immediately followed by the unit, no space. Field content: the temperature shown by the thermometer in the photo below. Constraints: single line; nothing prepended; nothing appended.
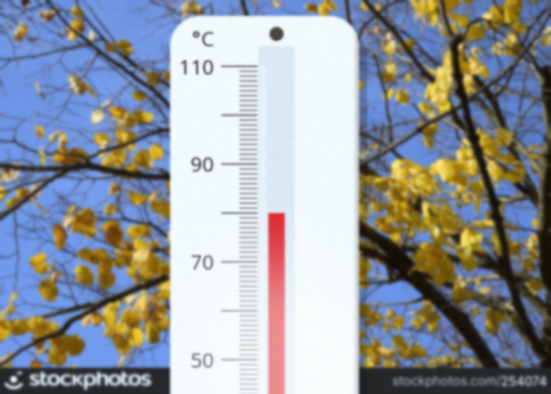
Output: 80°C
